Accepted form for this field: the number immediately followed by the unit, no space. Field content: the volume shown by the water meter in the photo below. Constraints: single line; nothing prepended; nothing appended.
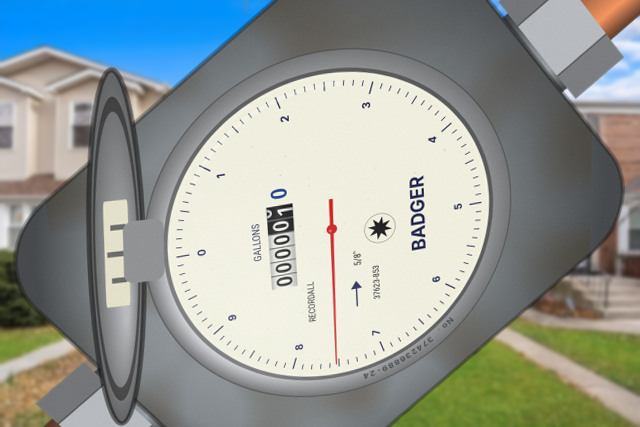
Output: 7.5gal
